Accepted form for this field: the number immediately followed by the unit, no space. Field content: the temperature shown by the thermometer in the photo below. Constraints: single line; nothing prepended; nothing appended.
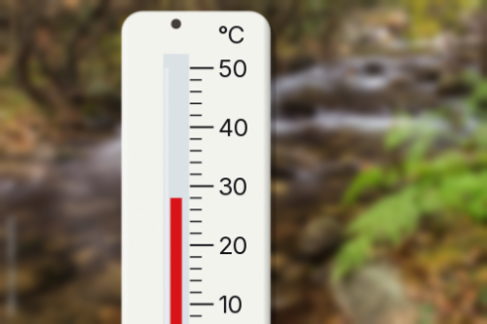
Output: 28°C
